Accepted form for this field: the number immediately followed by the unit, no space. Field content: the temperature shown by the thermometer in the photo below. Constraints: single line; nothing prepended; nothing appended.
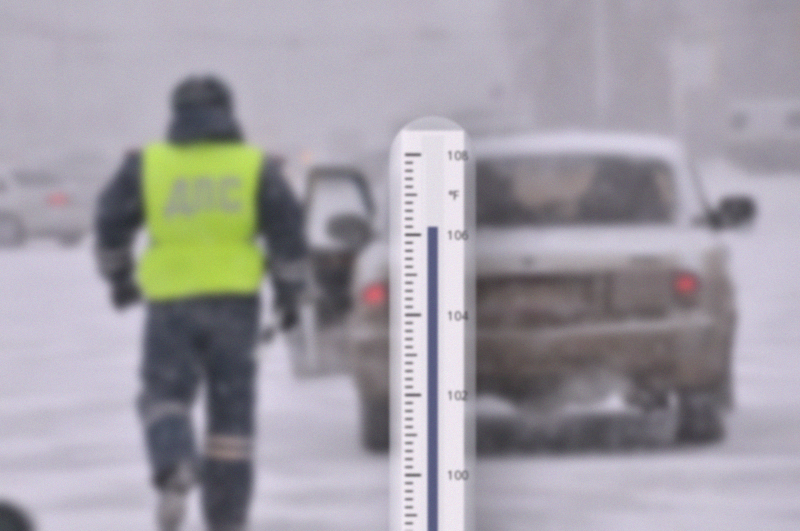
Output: 106.2°F
